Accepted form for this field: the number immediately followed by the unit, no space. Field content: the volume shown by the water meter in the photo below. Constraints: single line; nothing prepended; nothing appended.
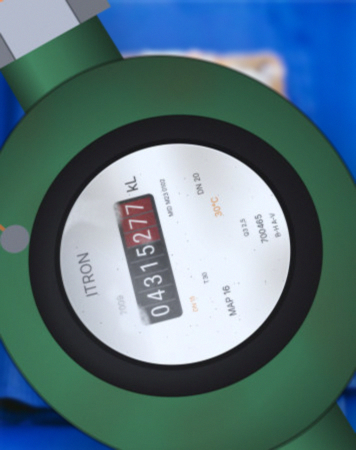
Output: 4315.277kL
